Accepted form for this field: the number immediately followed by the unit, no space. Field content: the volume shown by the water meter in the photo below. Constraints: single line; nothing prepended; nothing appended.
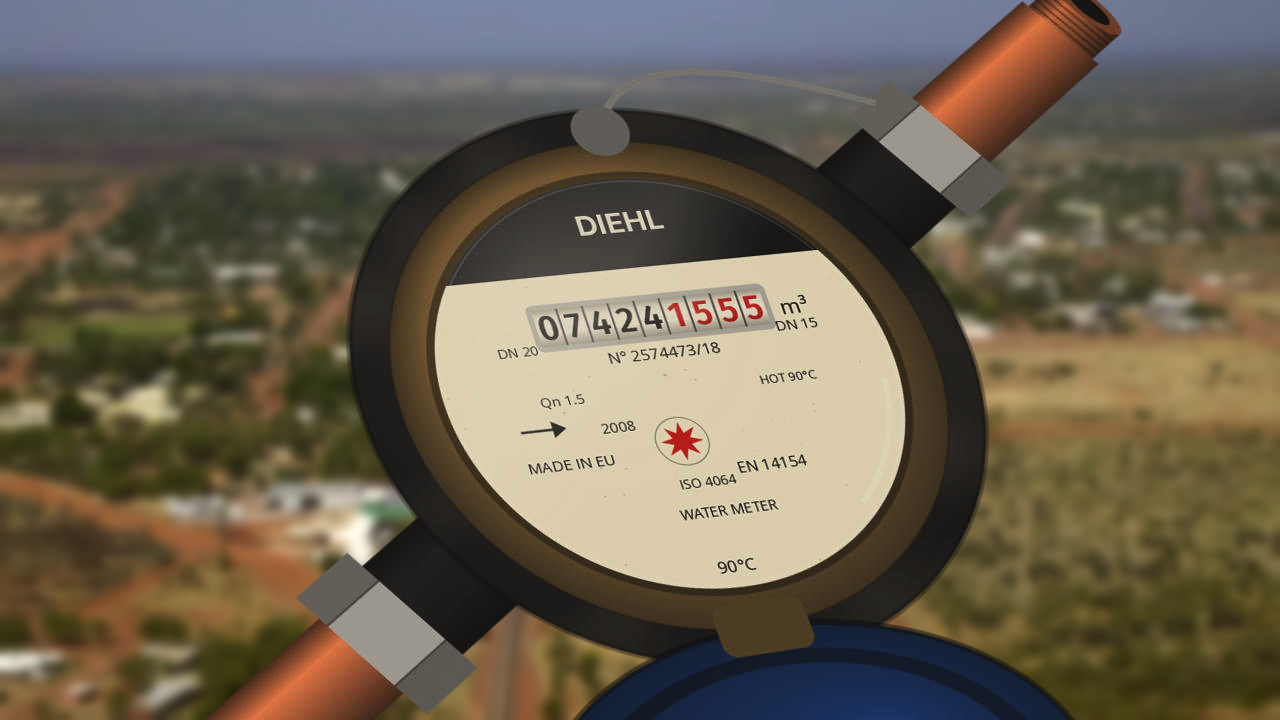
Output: 7424.1555m³
